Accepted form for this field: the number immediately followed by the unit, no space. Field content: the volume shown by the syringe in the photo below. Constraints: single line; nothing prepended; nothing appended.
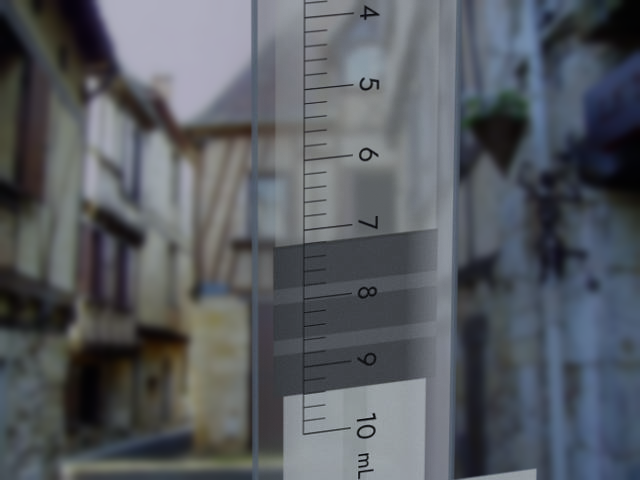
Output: 7.2mL
